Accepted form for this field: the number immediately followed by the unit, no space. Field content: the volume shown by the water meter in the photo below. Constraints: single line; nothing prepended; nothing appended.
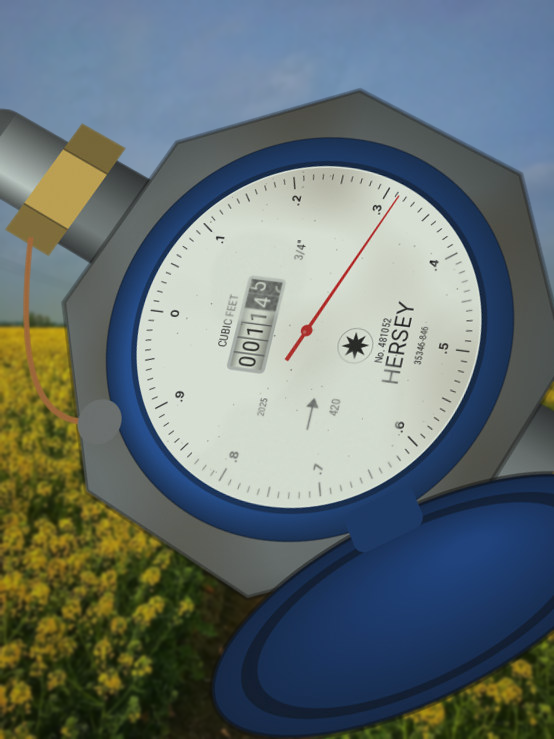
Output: 1145.31ft³
